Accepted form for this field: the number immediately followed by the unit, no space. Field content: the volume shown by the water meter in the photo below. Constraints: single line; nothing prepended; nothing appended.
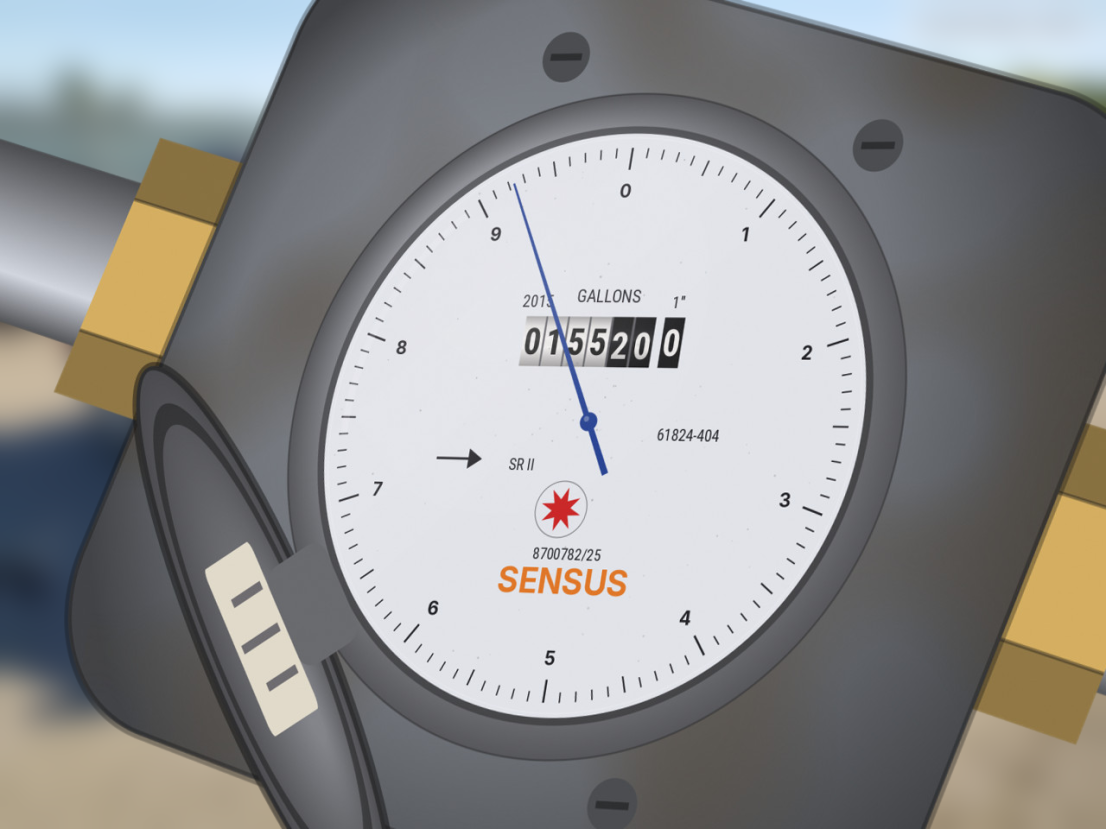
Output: 155199.2gal
